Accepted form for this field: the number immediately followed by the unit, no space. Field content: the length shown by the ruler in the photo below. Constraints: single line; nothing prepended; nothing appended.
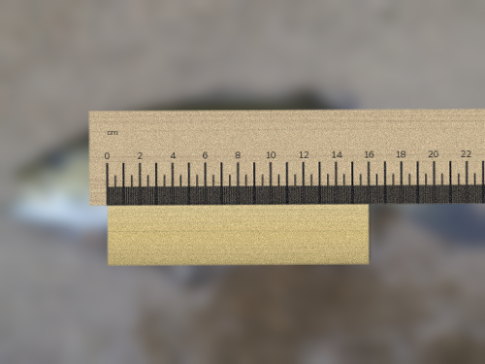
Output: 16cm
